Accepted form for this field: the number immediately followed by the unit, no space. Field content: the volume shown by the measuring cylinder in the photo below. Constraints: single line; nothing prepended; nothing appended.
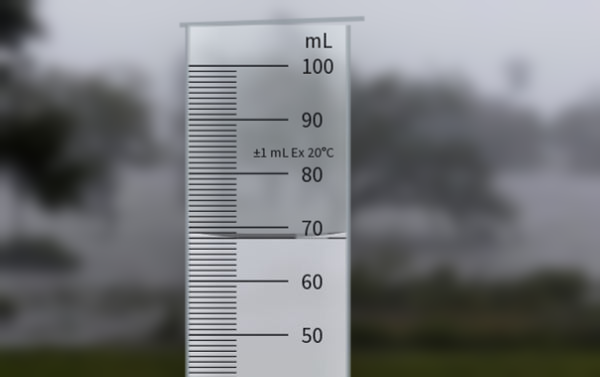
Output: 68mL
